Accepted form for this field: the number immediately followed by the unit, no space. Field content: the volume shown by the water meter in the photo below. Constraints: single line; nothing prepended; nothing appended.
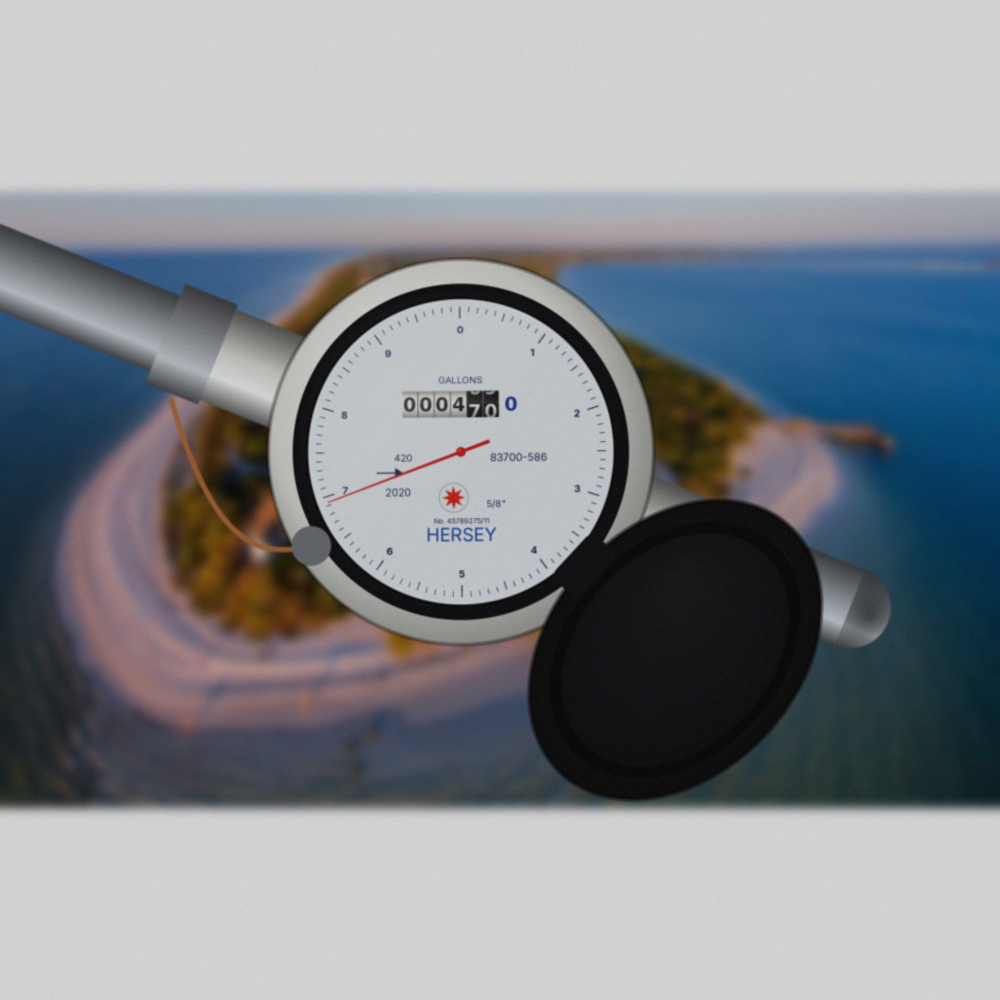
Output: 4696.9gal
